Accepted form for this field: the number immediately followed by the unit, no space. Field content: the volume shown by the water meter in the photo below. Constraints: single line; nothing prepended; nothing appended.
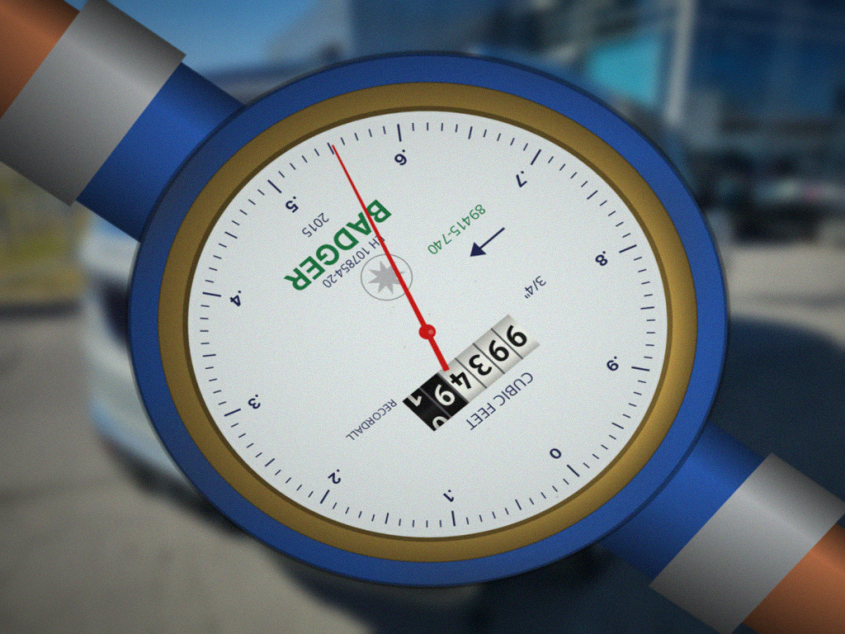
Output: 993490.55ft³
